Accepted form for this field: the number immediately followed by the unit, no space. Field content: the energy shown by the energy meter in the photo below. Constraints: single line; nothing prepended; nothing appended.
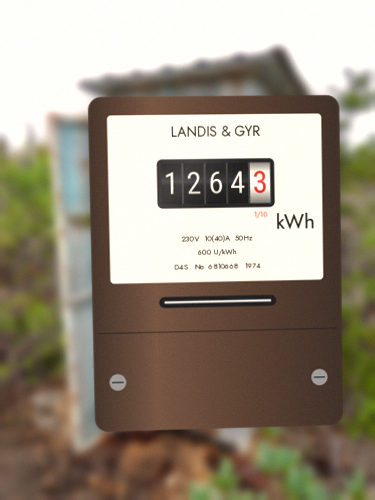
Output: 1264.3kWh
